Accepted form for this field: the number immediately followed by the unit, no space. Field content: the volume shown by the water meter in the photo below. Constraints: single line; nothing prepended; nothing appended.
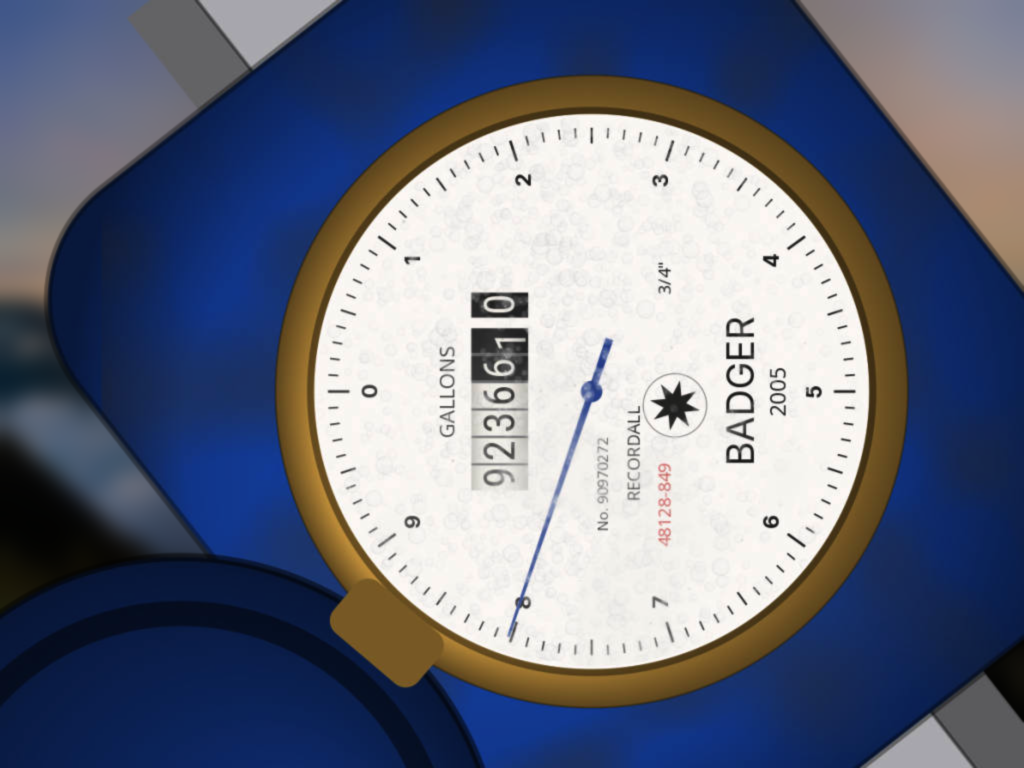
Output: 9236608.0gal
